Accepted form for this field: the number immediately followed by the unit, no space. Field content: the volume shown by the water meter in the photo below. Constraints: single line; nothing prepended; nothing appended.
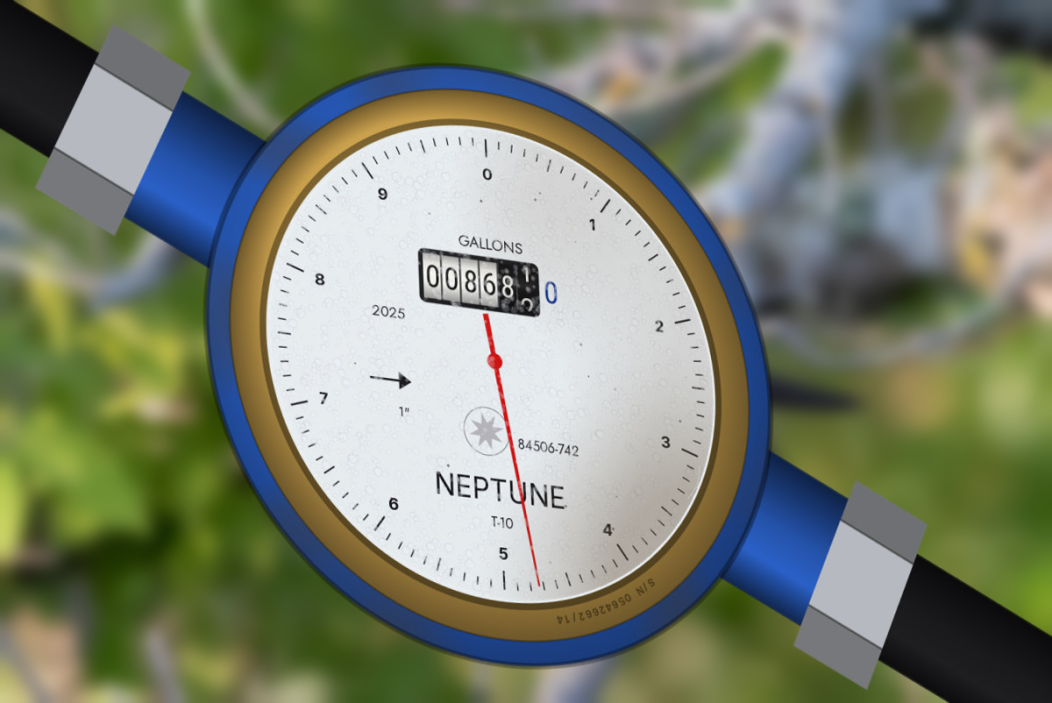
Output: 86814.7gal
